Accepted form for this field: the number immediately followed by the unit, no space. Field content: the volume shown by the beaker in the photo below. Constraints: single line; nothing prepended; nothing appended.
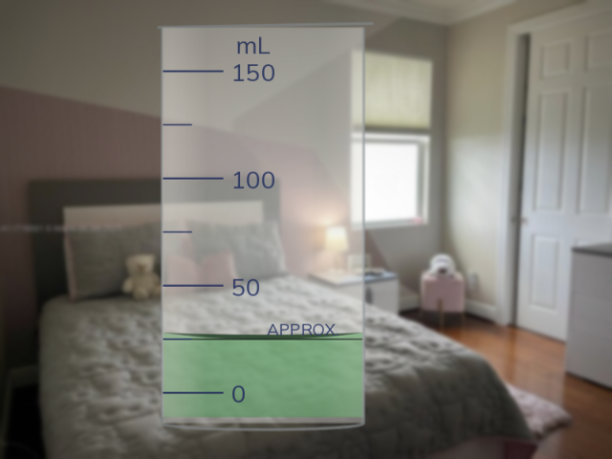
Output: 25mL
